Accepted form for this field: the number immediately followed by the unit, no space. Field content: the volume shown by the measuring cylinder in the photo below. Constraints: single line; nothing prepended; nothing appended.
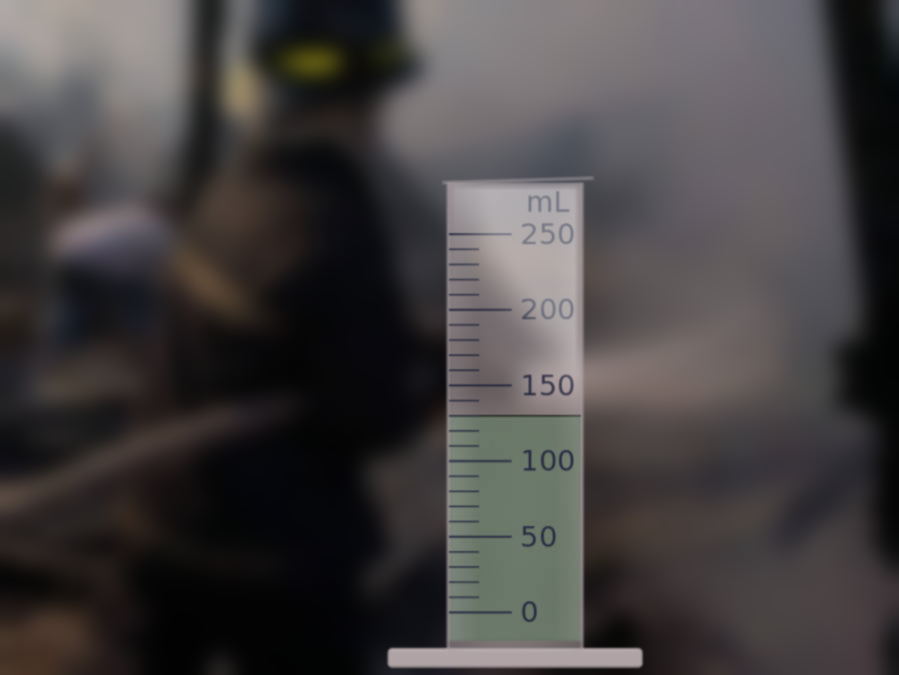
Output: 130mL
